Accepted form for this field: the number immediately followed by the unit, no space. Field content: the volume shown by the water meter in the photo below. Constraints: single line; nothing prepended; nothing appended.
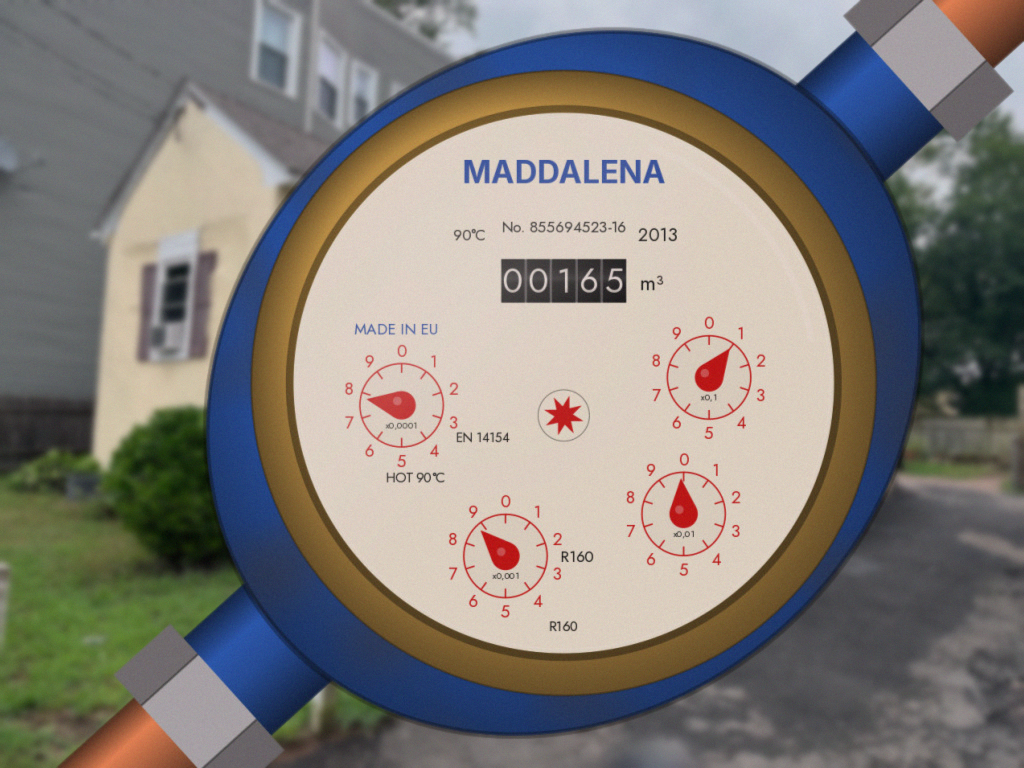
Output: 165.0987m³
